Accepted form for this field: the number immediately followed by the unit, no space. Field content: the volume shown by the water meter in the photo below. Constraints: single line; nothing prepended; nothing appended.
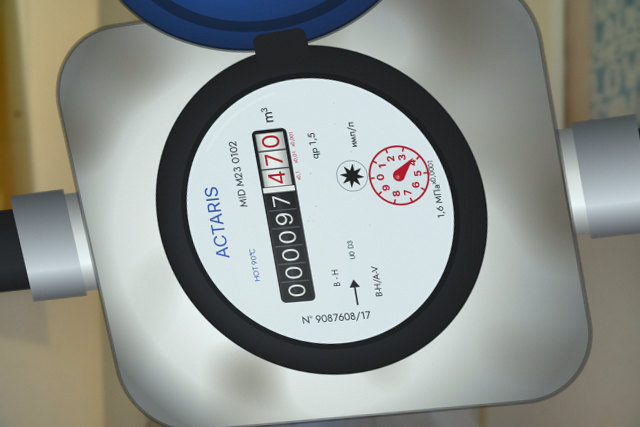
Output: 97.4703m³
